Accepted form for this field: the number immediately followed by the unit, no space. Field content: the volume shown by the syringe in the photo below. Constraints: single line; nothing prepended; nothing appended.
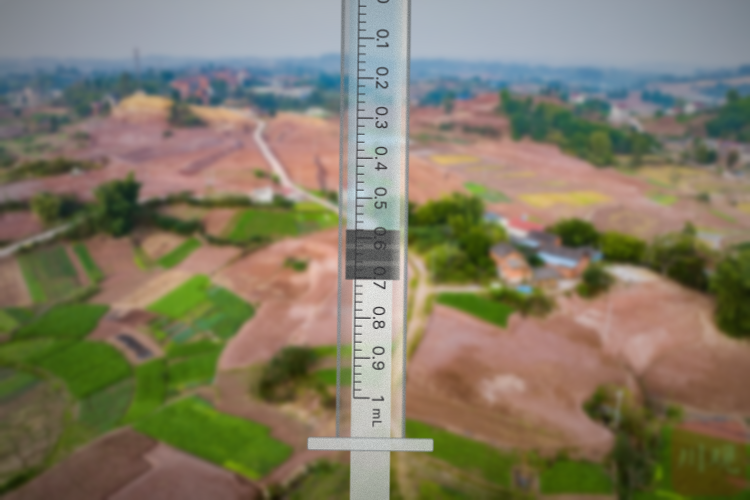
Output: 0.58mL
